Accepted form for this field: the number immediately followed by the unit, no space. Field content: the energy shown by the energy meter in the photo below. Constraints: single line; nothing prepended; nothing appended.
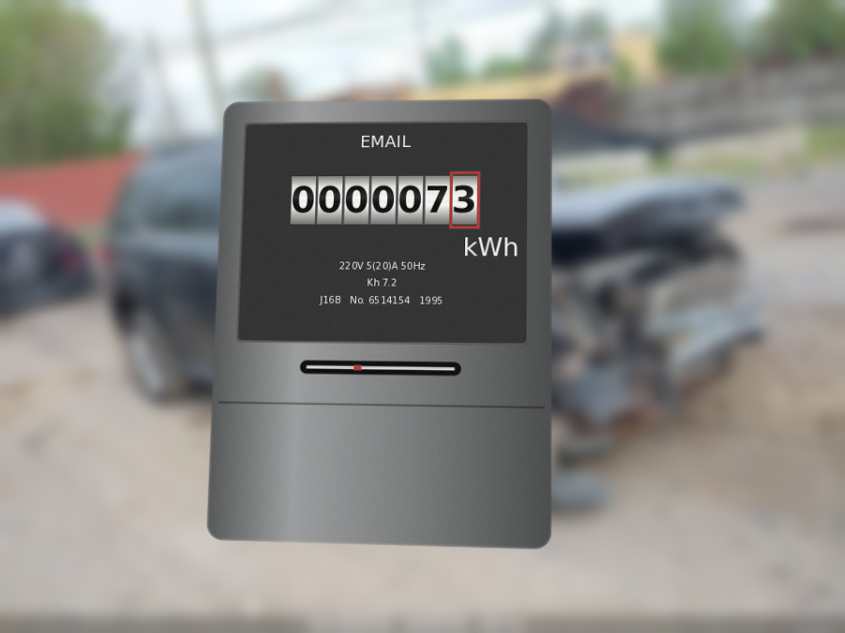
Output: 7.3kWh
